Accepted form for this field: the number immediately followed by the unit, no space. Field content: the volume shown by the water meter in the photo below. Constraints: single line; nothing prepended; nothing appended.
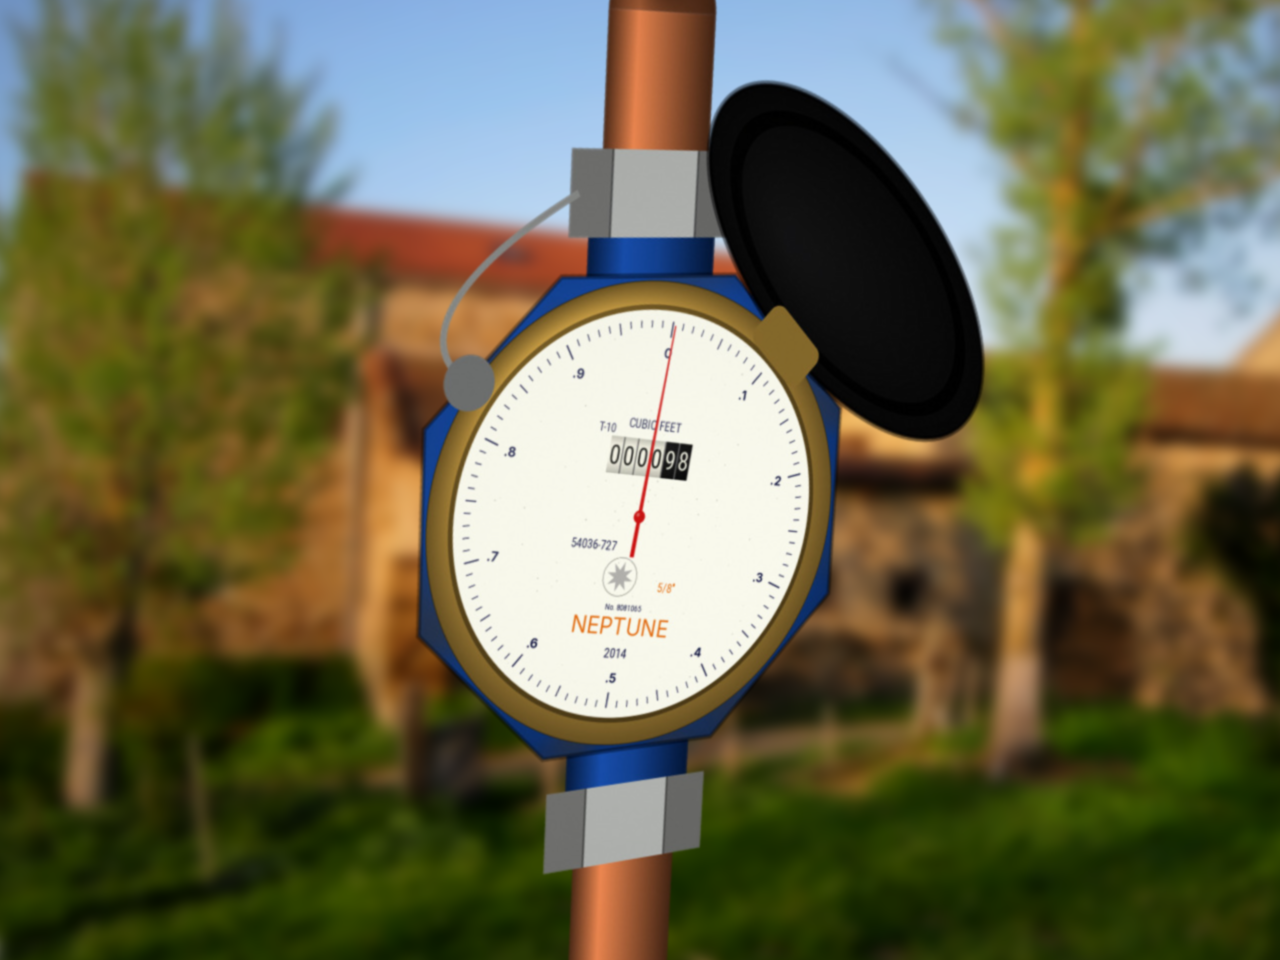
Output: 98.00ft³
